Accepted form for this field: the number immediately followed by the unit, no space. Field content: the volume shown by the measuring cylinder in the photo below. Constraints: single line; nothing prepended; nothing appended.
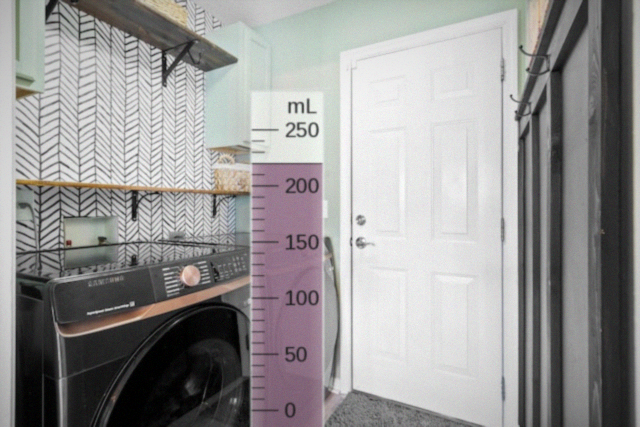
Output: 220mL
